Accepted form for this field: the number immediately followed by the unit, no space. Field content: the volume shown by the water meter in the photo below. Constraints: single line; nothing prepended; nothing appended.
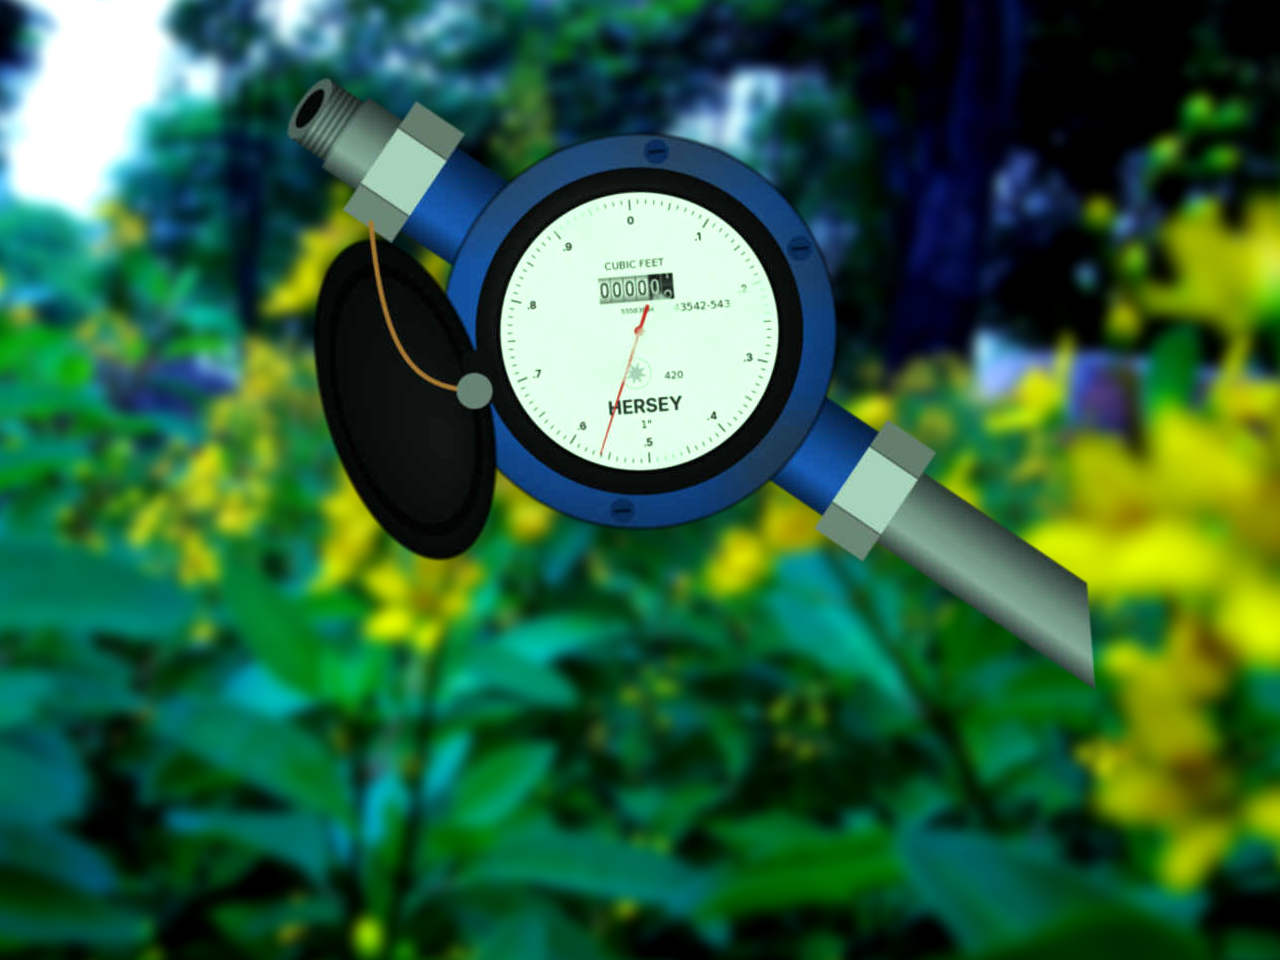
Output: 1.56ft³
